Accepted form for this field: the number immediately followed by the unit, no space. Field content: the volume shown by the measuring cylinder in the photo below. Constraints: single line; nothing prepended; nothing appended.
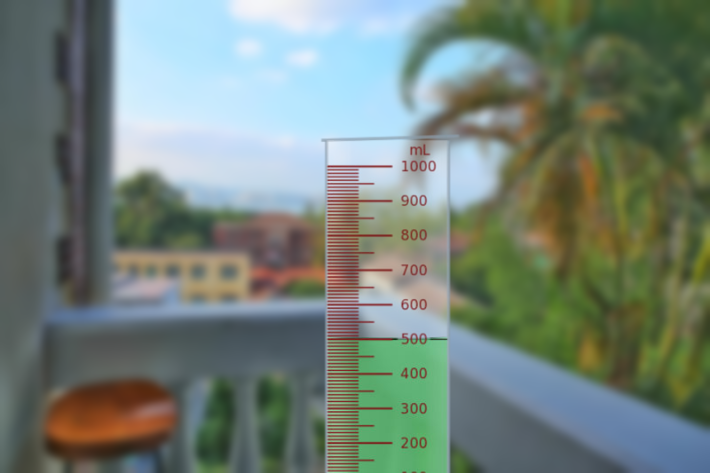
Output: 500mL
